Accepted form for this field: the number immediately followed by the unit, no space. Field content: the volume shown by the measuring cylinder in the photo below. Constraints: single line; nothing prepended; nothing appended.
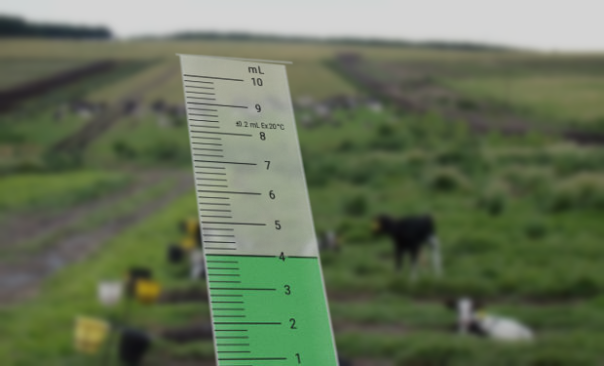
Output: 4mL
